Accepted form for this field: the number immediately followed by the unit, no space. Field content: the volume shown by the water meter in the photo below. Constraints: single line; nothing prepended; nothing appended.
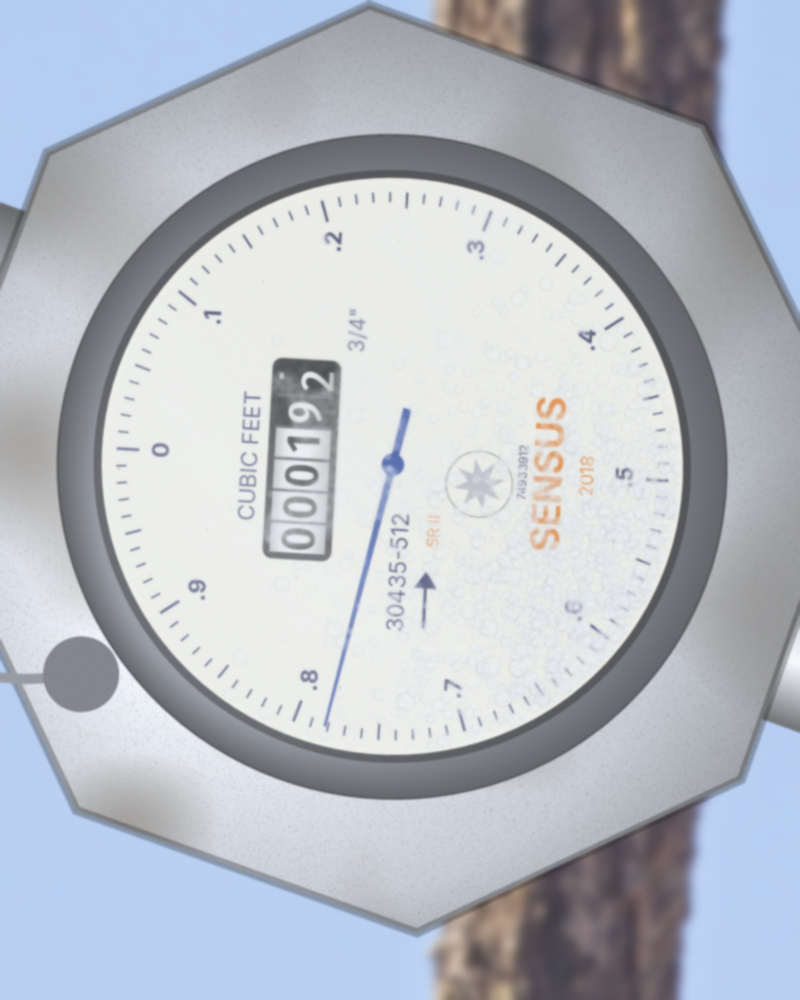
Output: 191.78ft³
